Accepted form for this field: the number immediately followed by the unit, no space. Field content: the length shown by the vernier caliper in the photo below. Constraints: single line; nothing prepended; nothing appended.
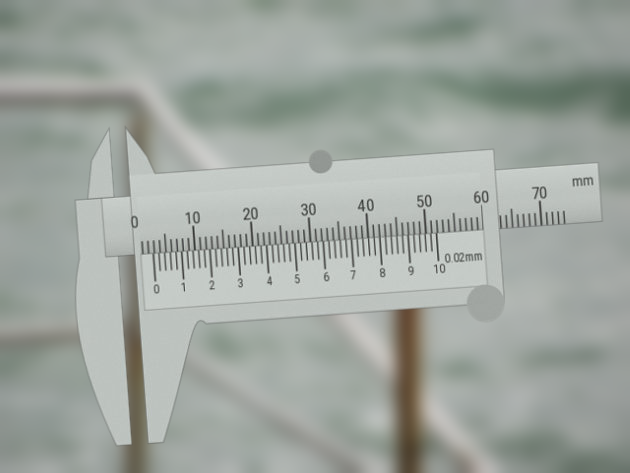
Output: 2.8mm
